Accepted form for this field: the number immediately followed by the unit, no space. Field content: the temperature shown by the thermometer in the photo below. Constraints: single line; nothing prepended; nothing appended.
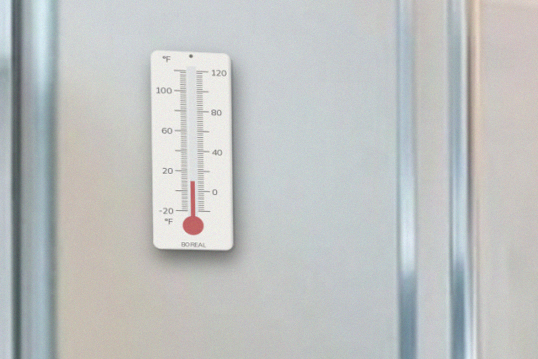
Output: 10°F
